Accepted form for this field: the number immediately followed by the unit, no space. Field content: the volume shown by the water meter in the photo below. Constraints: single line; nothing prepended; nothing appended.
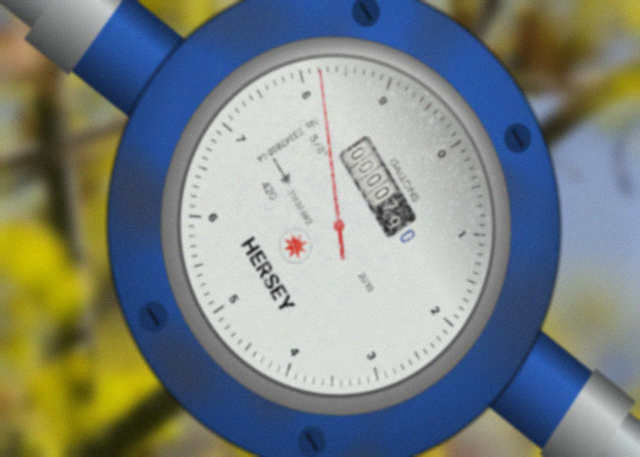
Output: 788.2gal
